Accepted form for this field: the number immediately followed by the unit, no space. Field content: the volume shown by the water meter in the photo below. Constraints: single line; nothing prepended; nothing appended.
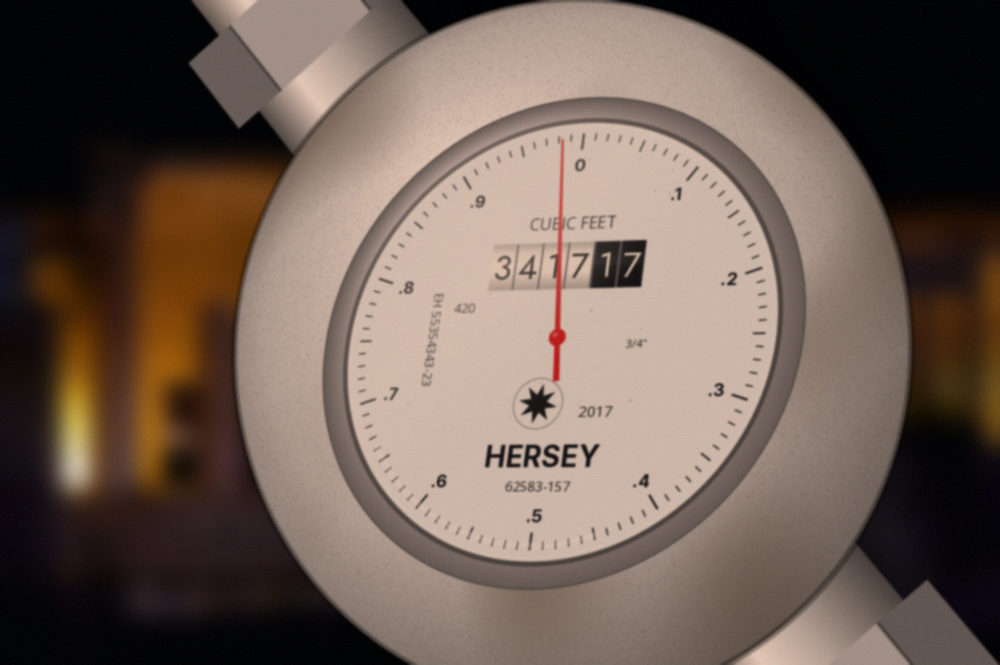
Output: 341716.98ft³
